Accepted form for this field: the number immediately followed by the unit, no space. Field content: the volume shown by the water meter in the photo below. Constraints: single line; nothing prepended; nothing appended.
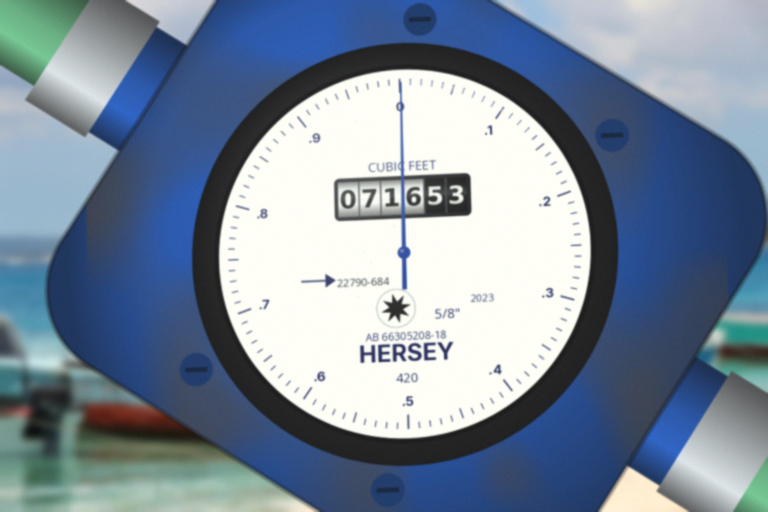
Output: 71653.00ft³
